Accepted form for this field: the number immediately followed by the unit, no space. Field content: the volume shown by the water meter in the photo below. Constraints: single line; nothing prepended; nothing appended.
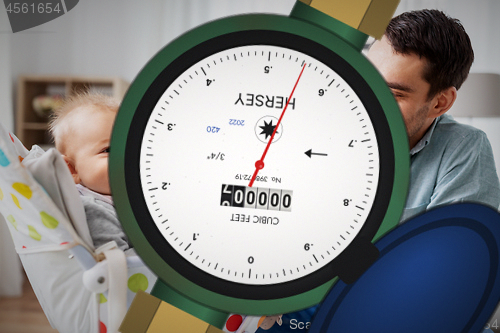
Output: 6.55ft³
